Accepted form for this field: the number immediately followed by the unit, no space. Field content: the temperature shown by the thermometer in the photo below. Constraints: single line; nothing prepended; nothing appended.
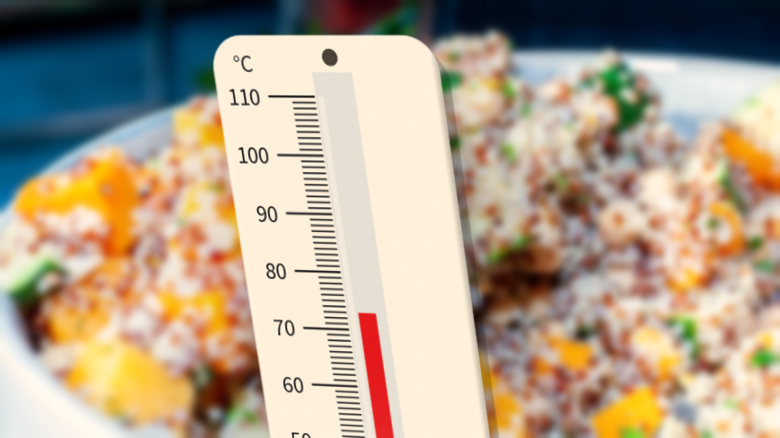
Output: 73°C
